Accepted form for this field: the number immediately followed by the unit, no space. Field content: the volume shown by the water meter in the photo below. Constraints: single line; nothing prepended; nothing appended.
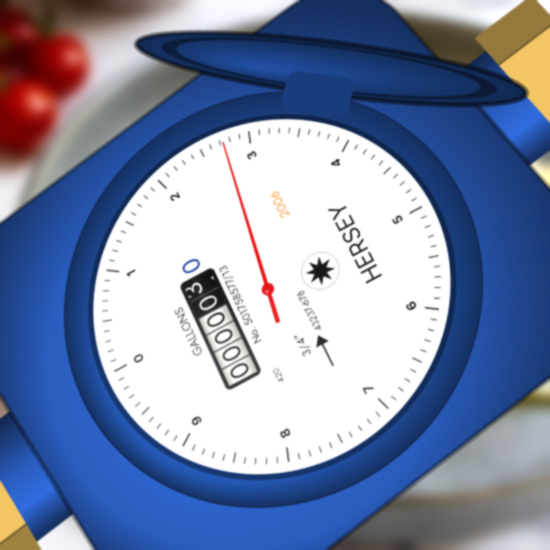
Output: 32.7gal
